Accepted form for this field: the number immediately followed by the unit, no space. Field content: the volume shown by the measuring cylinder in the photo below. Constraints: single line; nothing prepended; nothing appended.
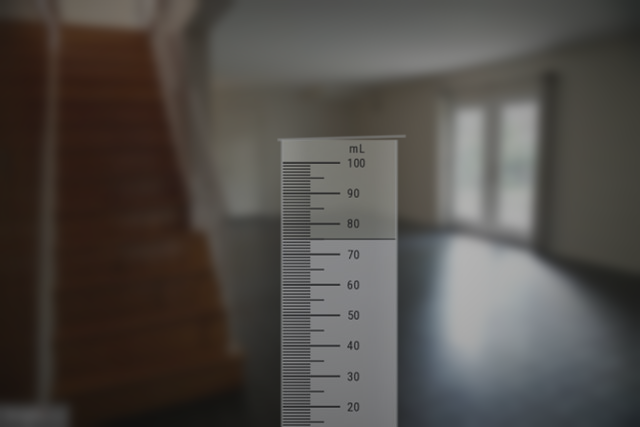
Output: 75mL
